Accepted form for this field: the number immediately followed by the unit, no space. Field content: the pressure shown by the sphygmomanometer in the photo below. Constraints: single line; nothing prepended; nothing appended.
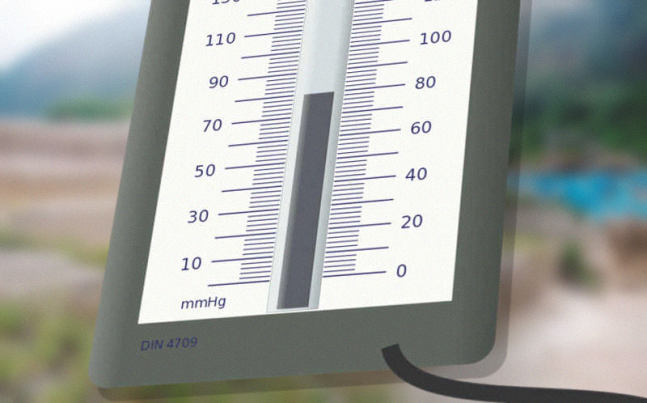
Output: 80mmHg
